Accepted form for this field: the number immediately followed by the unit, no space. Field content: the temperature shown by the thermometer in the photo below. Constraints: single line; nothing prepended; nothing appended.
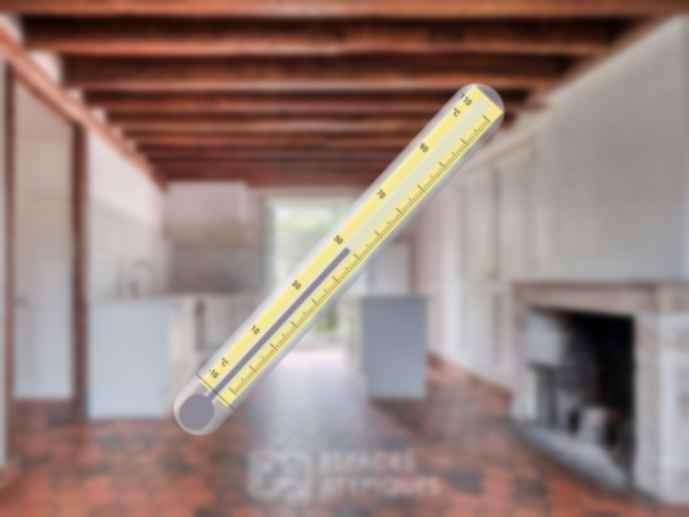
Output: 50°C
